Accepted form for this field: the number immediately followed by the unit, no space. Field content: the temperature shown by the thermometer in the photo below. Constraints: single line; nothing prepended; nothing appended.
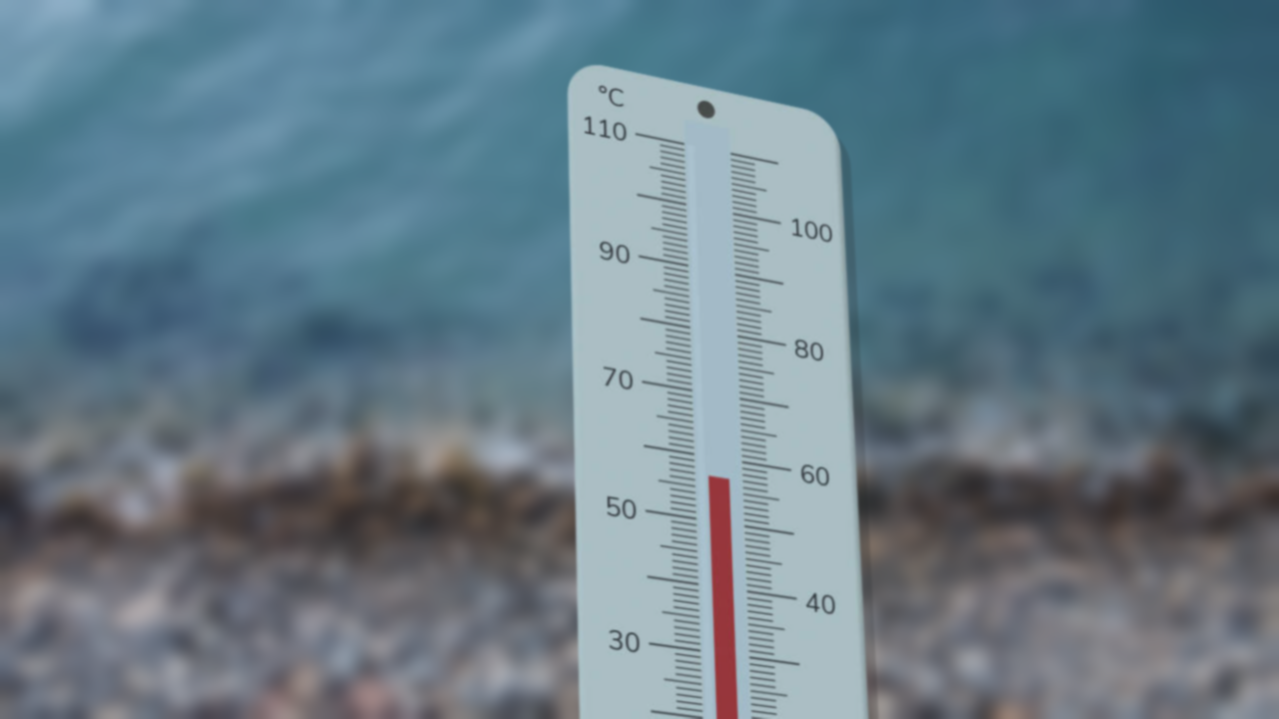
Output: 57°C
